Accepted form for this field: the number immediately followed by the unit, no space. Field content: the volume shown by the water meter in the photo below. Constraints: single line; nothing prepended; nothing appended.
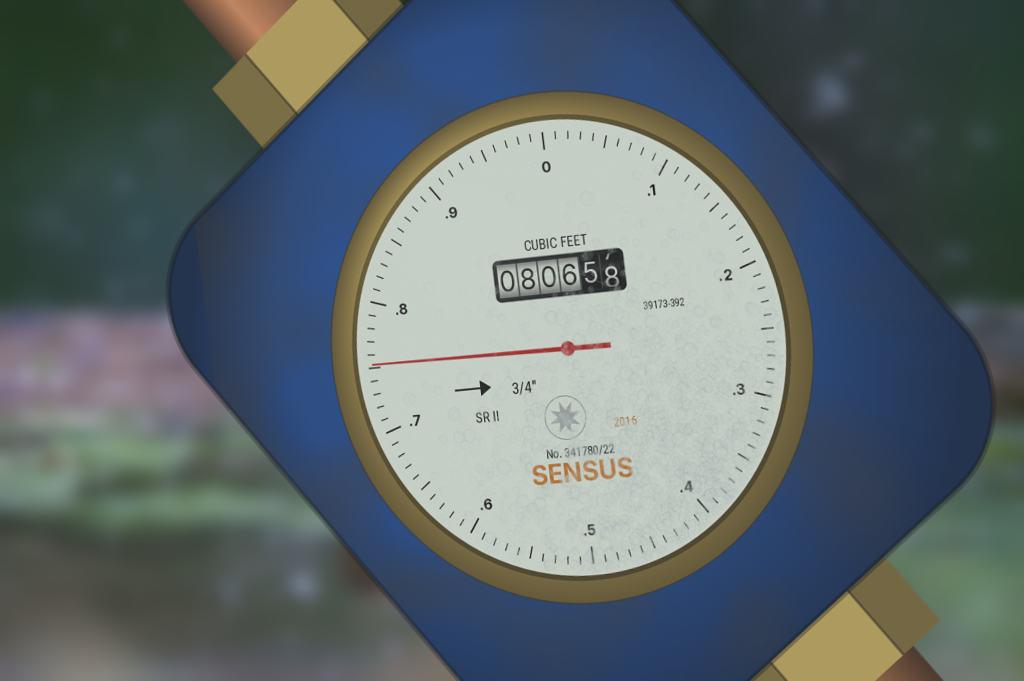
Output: 80657.75ft³
